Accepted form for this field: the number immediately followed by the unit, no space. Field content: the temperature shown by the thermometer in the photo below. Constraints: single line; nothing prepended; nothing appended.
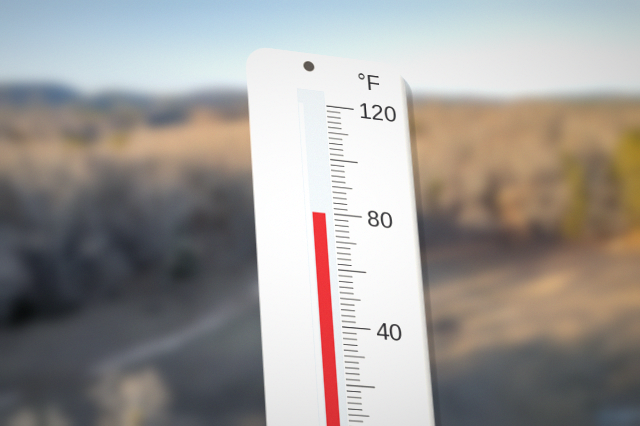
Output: 80°F
